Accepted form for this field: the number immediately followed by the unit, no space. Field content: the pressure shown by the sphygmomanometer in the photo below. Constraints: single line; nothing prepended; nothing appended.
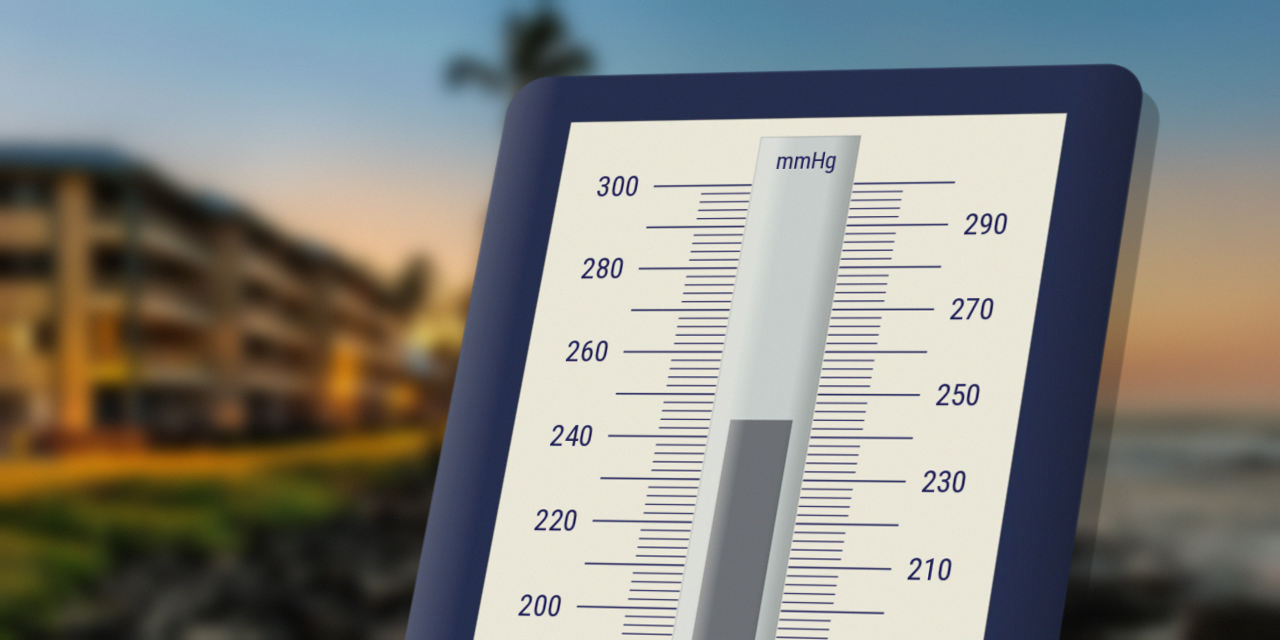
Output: 244mmHg
